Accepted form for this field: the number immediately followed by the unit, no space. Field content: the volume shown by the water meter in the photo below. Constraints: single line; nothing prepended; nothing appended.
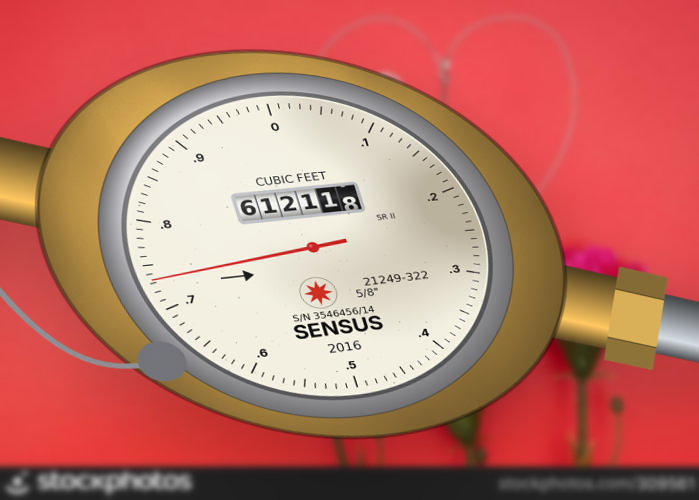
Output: 612117.73ft³
